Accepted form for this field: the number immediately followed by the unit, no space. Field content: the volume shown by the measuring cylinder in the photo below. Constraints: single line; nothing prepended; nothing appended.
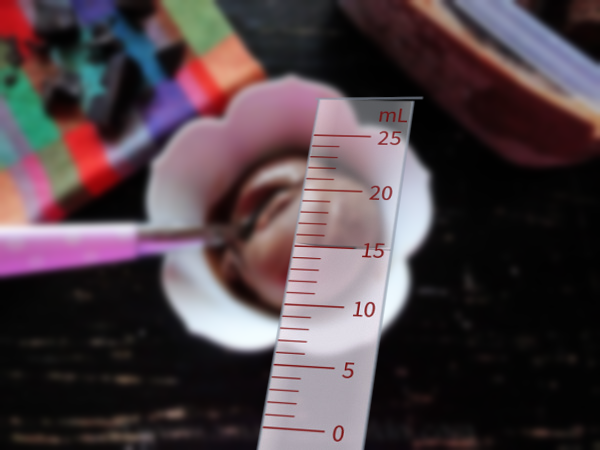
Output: 15mL
